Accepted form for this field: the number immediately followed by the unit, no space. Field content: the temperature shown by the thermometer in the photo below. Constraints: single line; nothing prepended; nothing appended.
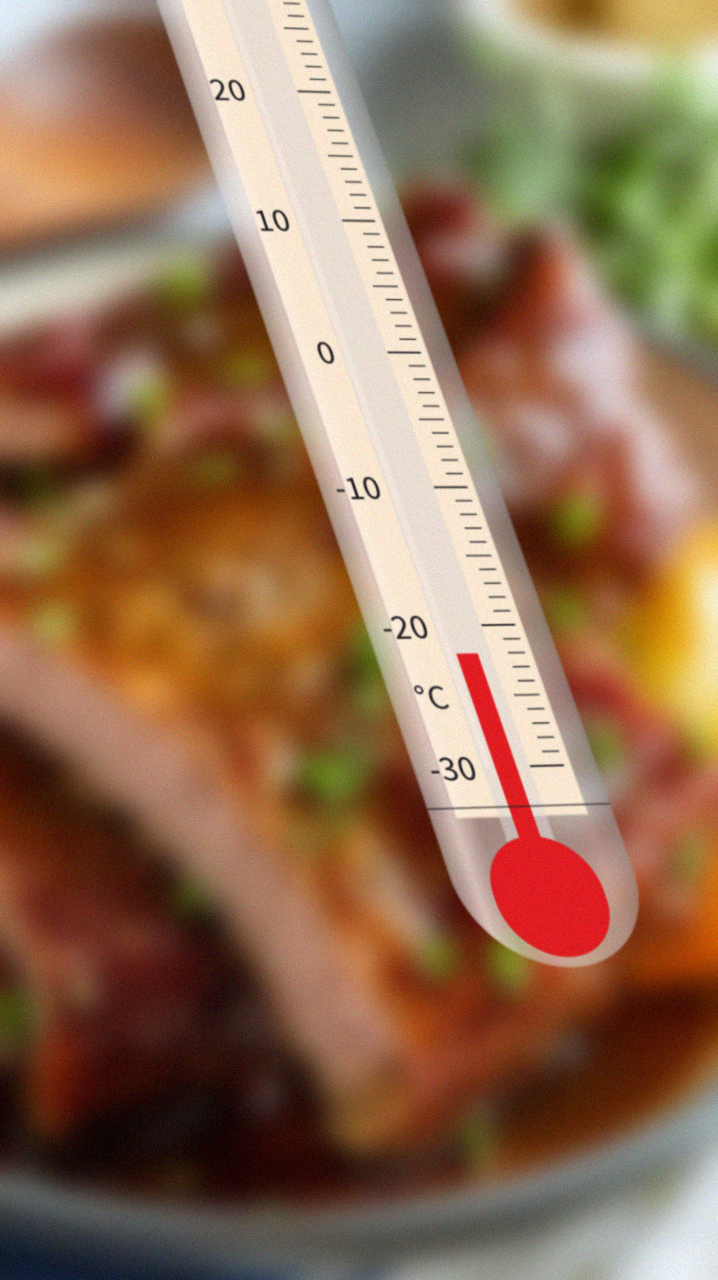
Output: -22°C
